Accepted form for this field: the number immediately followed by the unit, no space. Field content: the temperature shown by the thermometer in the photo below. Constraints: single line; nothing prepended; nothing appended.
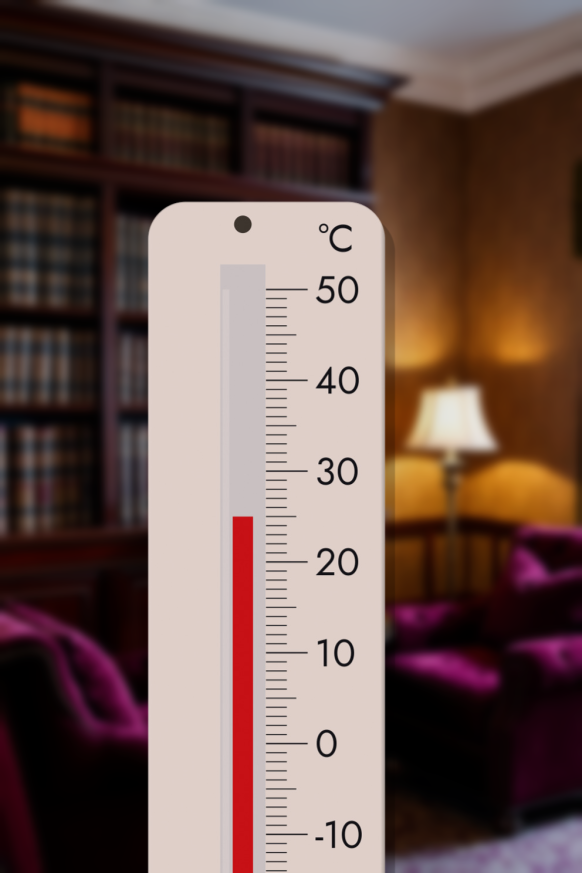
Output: 25°C
